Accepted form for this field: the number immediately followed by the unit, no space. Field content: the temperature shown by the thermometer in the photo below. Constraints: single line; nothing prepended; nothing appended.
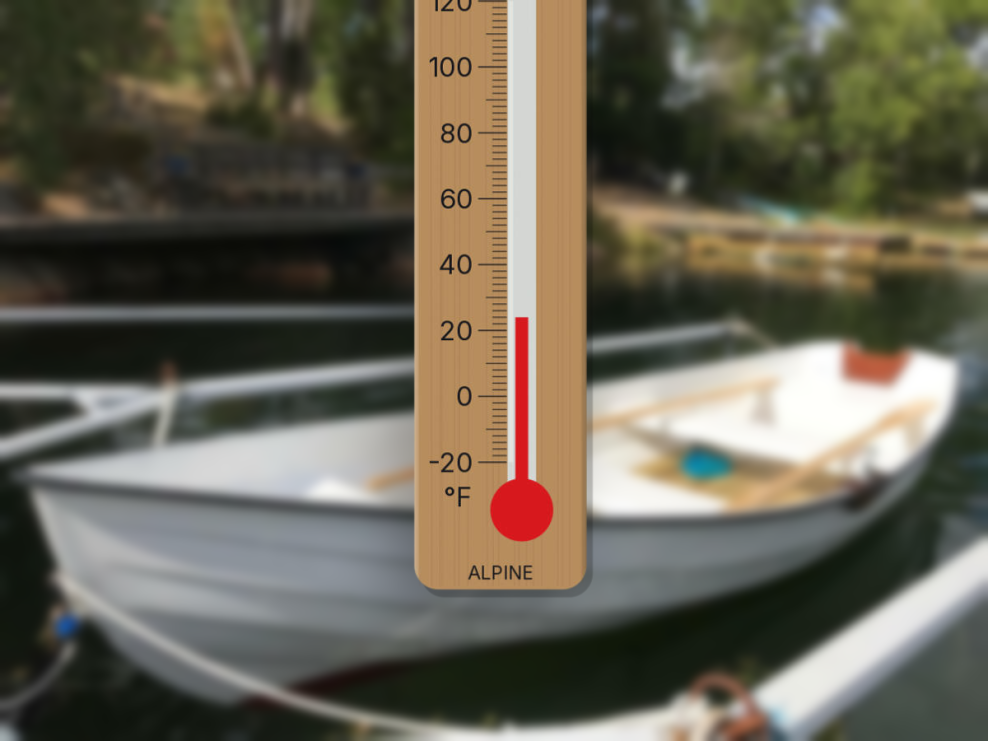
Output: 24°F
